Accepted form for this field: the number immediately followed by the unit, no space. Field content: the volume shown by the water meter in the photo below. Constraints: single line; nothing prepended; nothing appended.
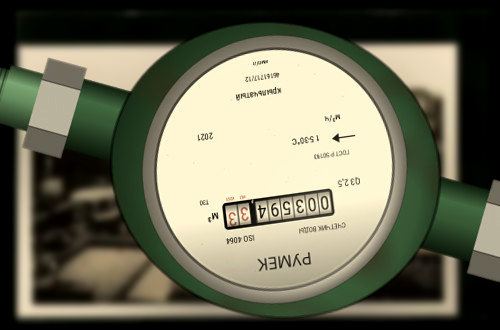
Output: 3594.33m³
